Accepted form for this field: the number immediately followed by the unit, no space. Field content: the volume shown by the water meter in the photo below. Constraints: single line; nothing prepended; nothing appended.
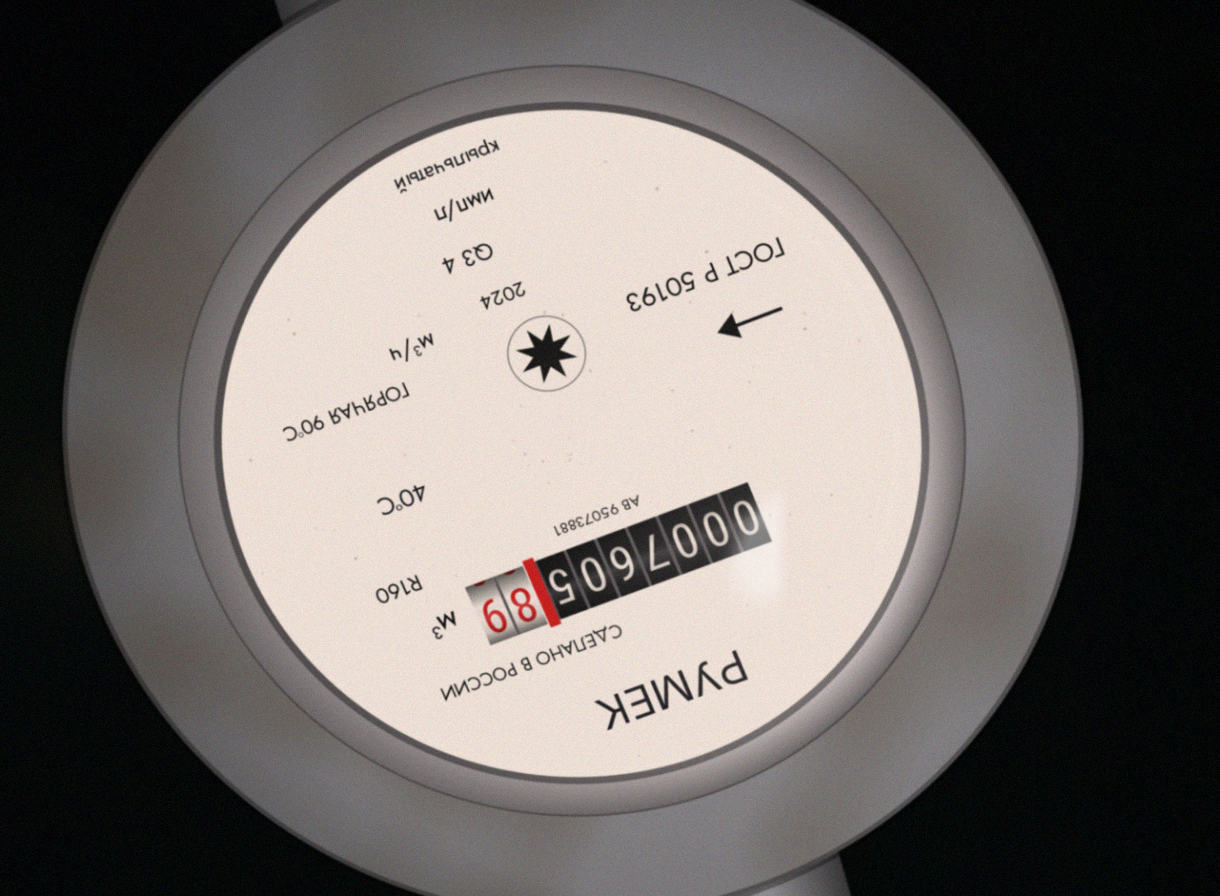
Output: 7605.89m³
